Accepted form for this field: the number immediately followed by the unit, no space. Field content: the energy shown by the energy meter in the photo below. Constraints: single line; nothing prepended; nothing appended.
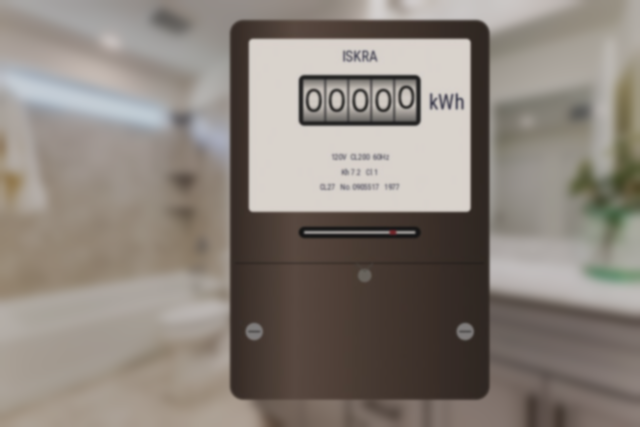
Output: 0kWh
